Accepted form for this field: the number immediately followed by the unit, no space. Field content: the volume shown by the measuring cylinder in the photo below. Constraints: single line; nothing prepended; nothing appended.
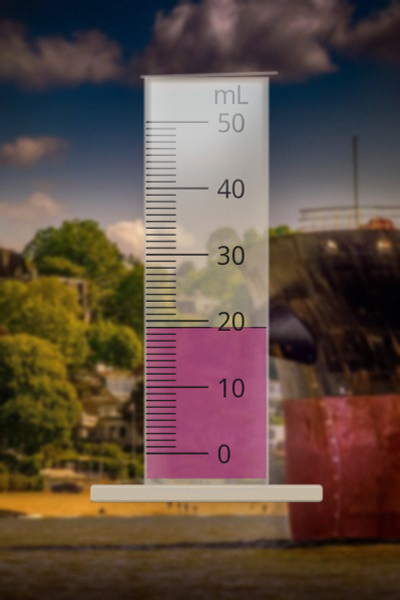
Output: 19mL
